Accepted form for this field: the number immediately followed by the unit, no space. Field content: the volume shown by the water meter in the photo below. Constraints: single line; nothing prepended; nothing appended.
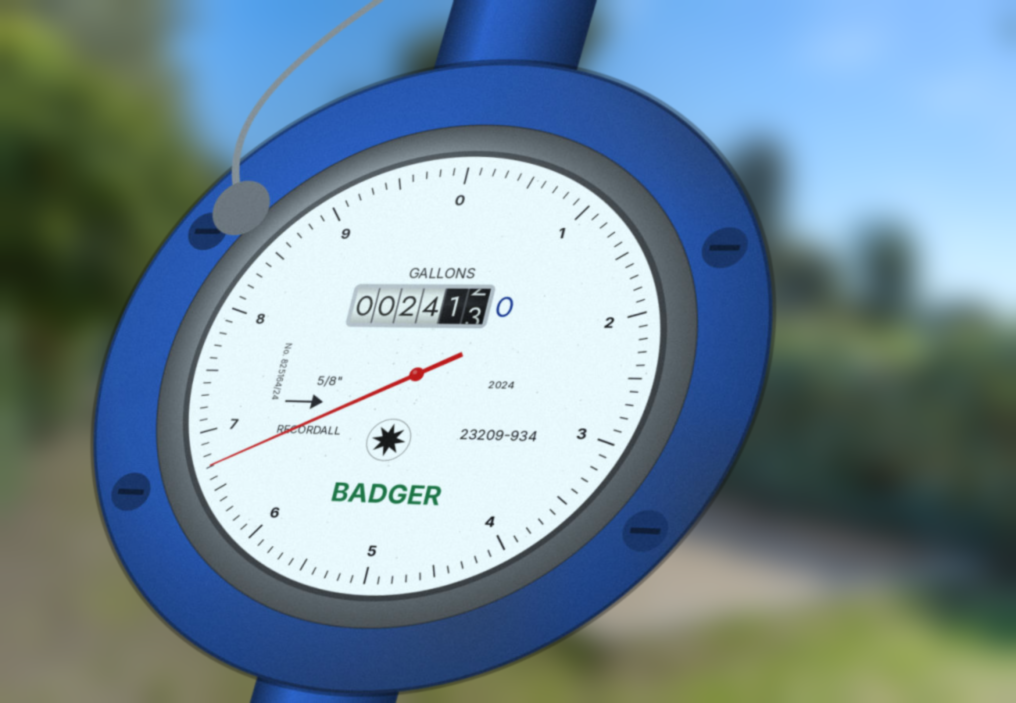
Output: 24126.7gal
